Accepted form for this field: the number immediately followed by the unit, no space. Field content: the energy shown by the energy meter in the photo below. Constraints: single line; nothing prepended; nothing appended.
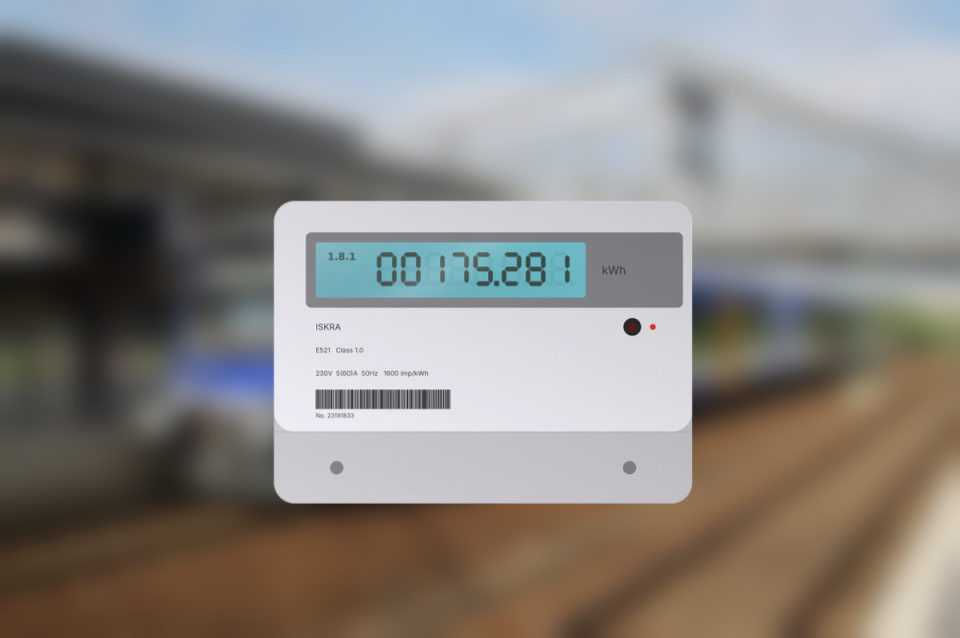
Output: 175.281kWh
